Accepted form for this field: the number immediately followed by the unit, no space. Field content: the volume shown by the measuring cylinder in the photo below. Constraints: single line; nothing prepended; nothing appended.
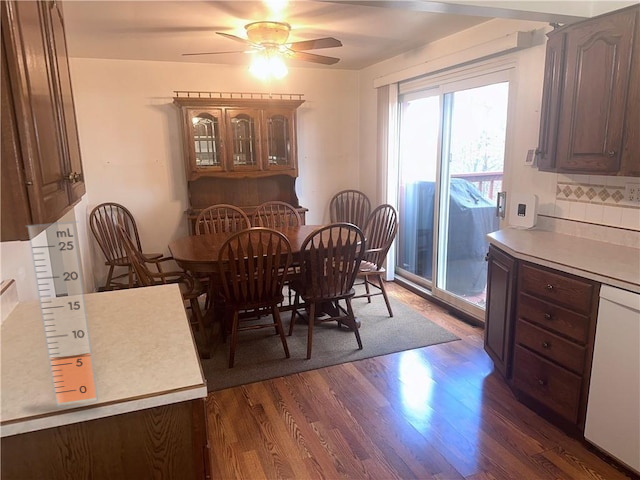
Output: 6mL
